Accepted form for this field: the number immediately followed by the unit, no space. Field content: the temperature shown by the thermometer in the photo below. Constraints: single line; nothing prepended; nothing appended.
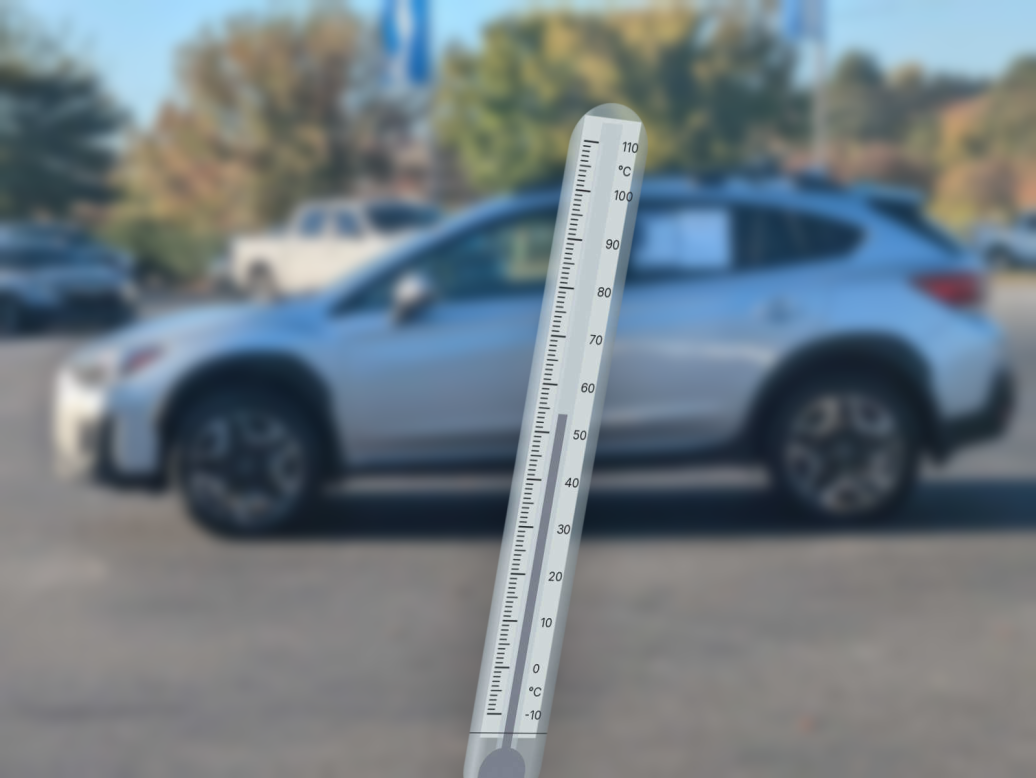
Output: 54°C
